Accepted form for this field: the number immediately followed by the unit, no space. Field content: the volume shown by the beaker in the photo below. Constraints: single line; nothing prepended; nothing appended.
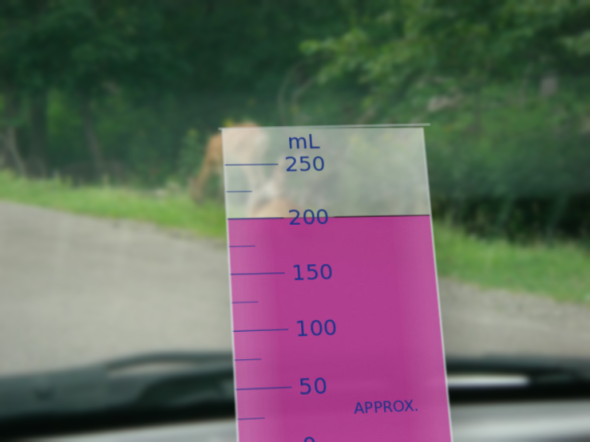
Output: 200mL
